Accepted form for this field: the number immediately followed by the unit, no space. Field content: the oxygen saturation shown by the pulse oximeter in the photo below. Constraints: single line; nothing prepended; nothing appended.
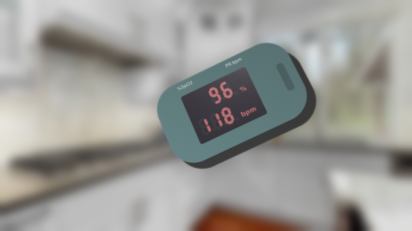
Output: 96%
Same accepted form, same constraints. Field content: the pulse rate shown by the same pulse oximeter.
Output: 118bpm
